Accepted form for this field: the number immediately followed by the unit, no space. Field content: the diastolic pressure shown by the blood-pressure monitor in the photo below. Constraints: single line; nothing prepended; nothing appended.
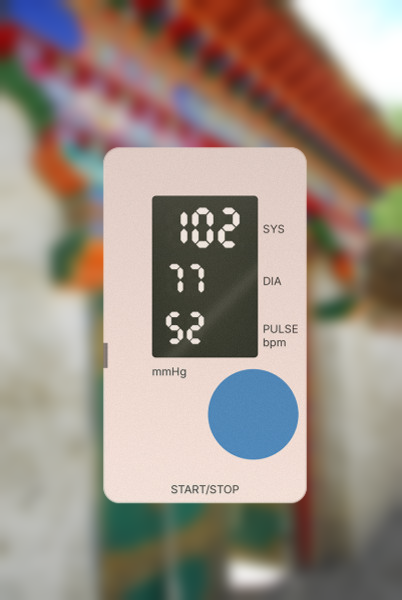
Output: 77mmHg
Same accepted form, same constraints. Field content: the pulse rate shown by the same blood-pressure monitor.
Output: 52bpm
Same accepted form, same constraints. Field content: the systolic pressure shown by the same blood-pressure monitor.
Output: 102mmHg
